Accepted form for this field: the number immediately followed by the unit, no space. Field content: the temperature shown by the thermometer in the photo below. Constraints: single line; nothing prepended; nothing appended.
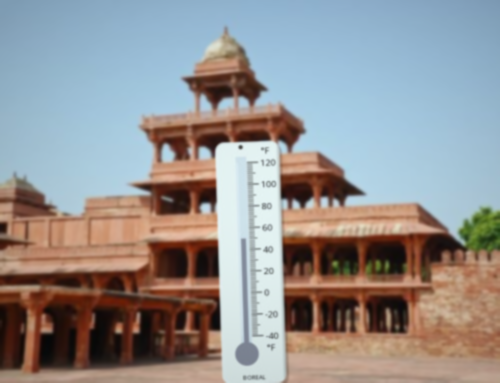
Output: 50°F
